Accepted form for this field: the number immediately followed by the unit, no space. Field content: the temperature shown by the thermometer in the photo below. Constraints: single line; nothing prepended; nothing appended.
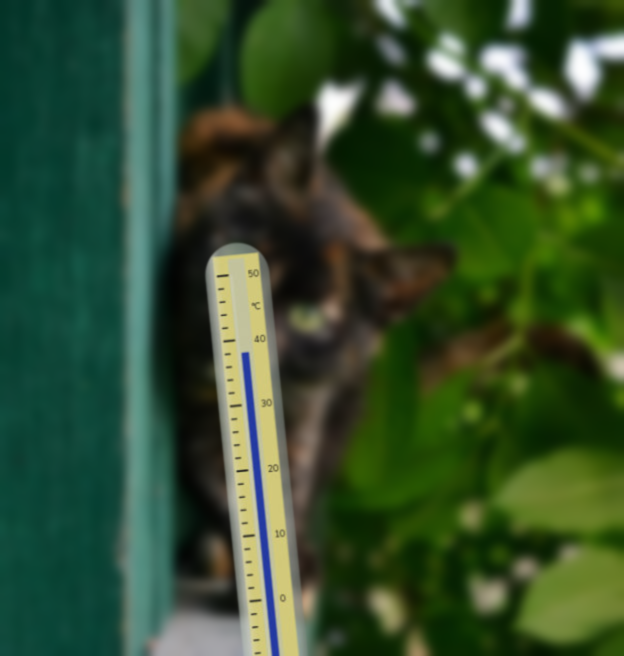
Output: 38°C
